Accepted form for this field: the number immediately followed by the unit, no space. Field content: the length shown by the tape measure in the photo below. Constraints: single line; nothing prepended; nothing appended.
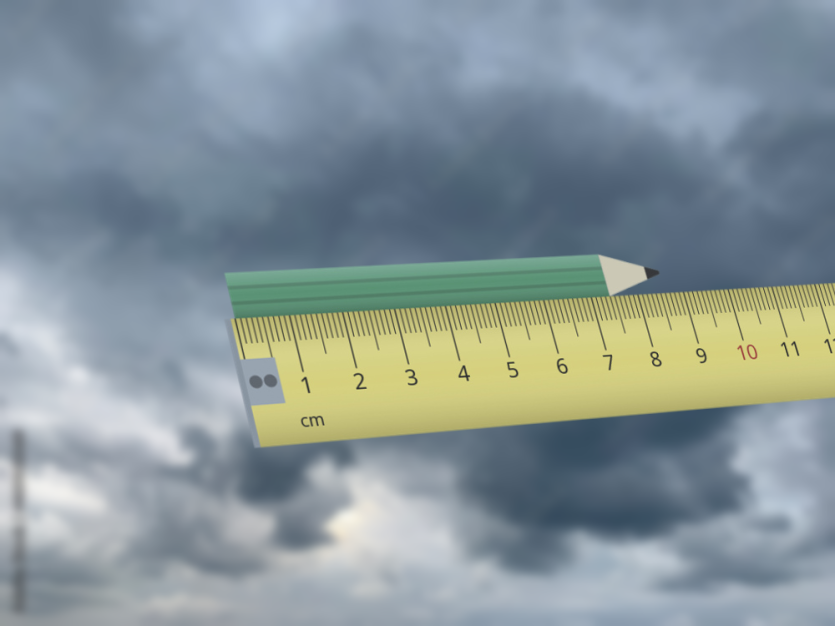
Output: 8.6cm
